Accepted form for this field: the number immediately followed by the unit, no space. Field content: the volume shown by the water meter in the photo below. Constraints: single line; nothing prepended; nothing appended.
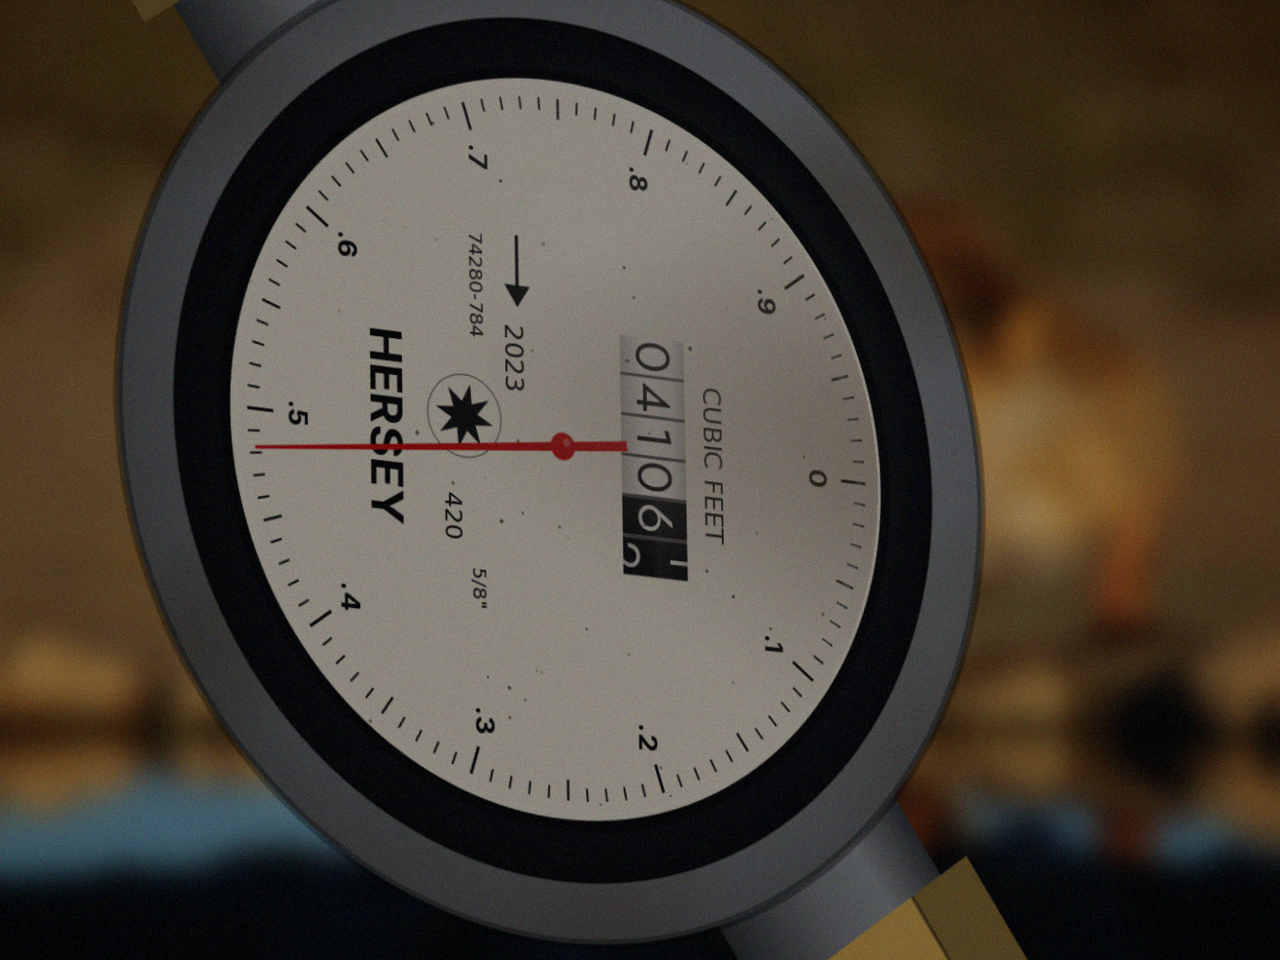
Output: 41061.48ft³
